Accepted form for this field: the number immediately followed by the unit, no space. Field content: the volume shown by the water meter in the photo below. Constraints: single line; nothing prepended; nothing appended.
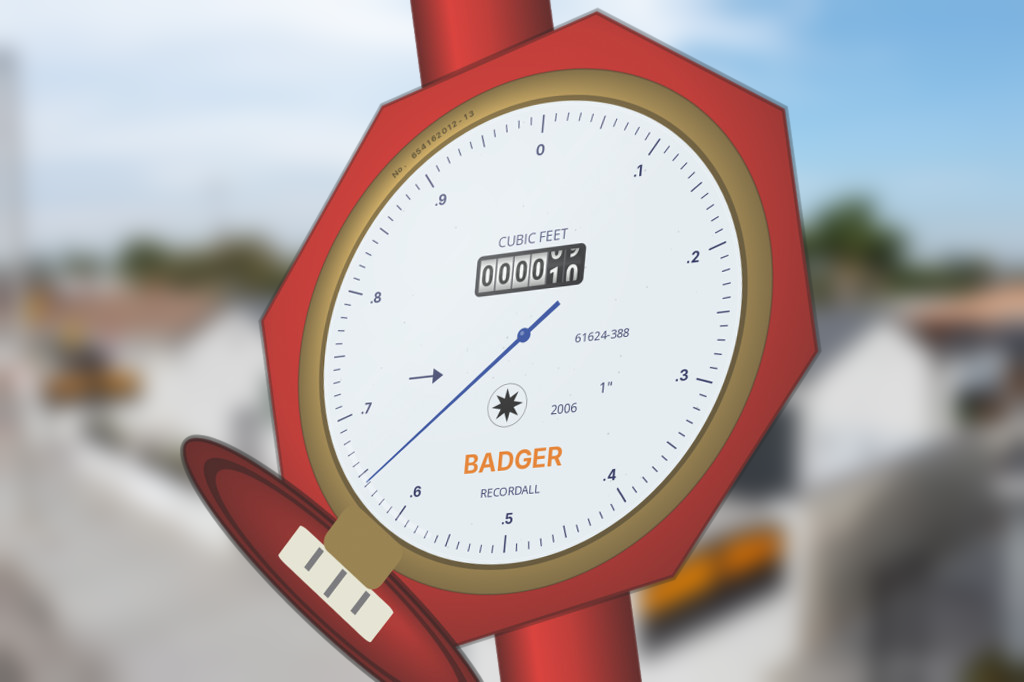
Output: 9.64ft³
